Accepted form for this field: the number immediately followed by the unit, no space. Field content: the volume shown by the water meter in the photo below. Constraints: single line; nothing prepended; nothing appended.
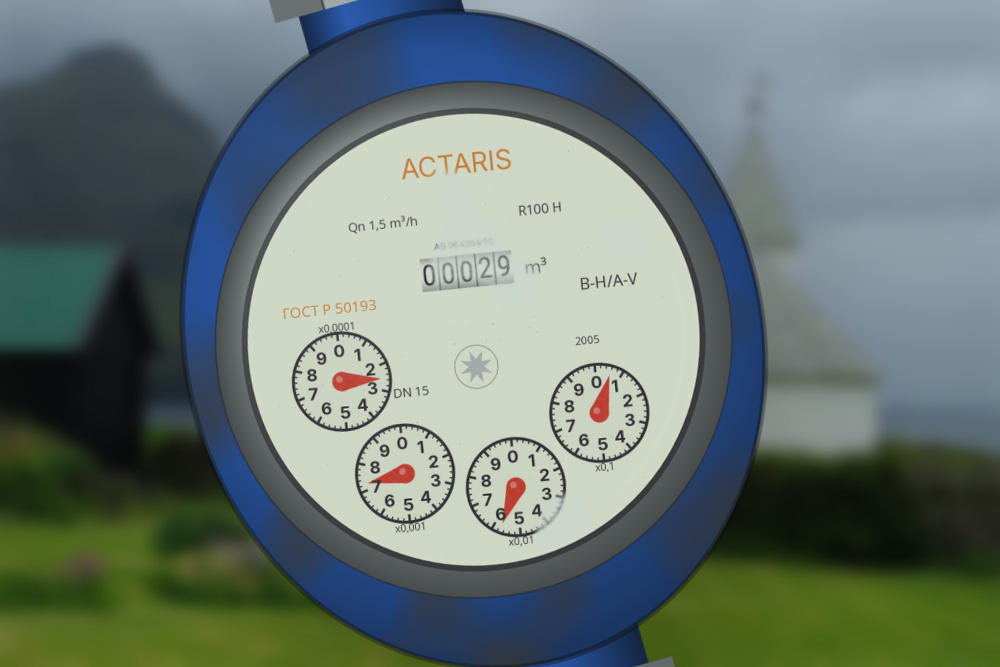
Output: 29.0572m³
